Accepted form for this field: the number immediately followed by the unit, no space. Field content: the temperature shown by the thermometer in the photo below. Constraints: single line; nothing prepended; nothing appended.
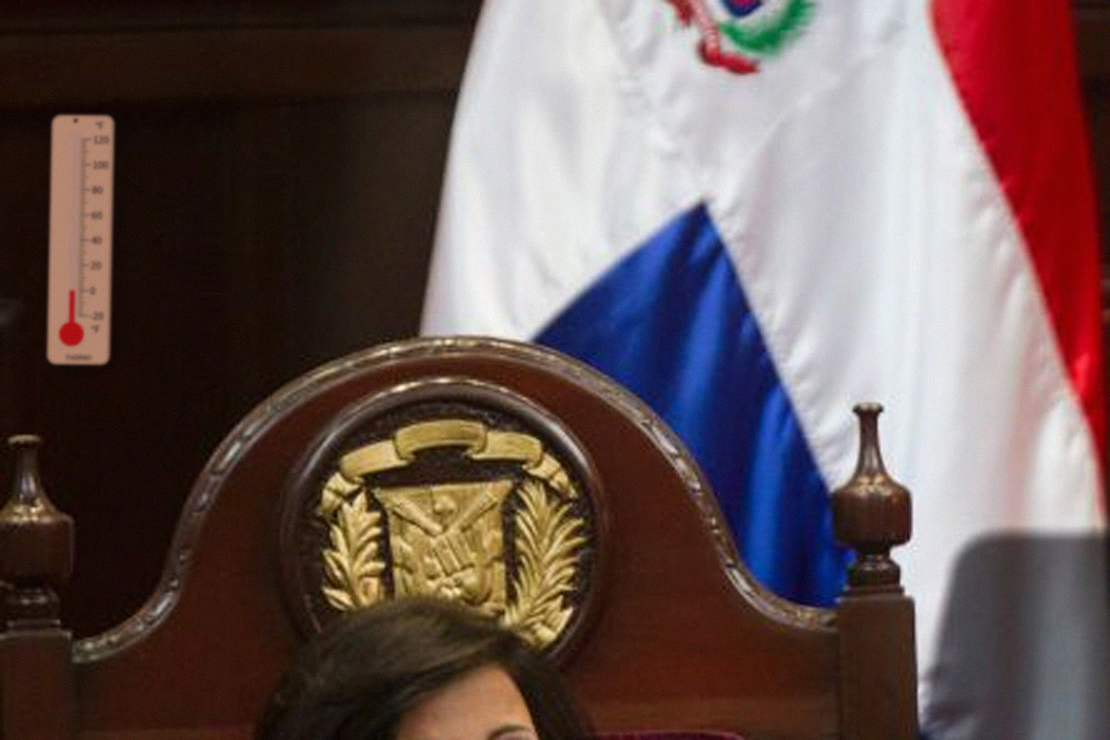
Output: 0°F
